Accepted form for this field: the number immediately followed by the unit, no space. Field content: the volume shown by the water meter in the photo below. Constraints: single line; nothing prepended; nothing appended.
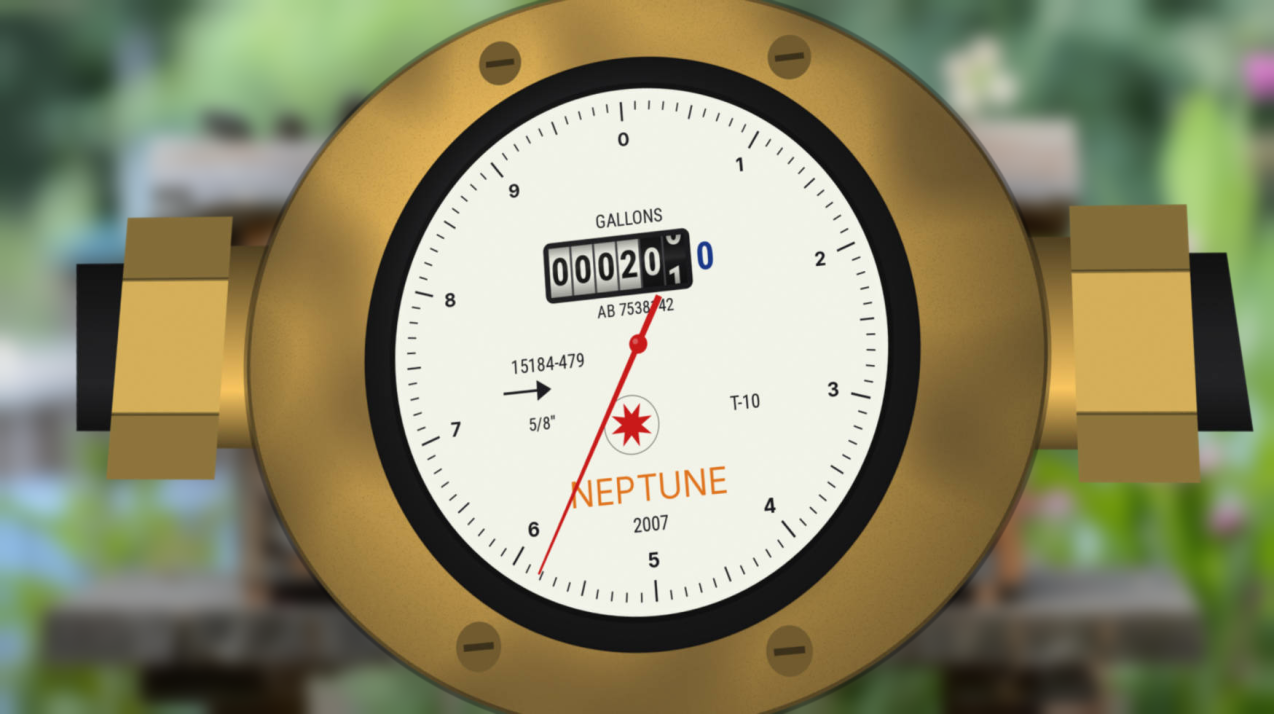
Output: 2005.8gal
